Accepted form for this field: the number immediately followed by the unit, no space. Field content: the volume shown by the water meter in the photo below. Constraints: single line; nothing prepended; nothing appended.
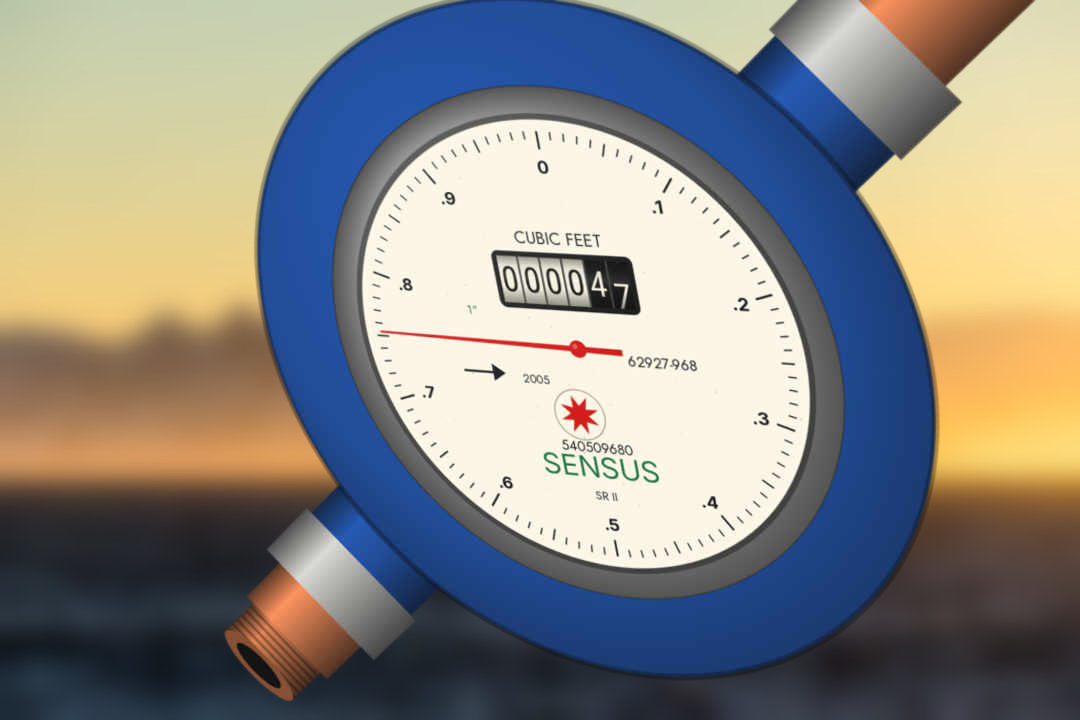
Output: 46.75ft³
